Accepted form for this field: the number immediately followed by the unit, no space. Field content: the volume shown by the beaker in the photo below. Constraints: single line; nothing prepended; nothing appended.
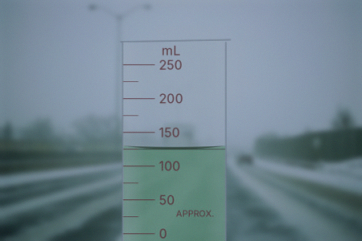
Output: 125mL
